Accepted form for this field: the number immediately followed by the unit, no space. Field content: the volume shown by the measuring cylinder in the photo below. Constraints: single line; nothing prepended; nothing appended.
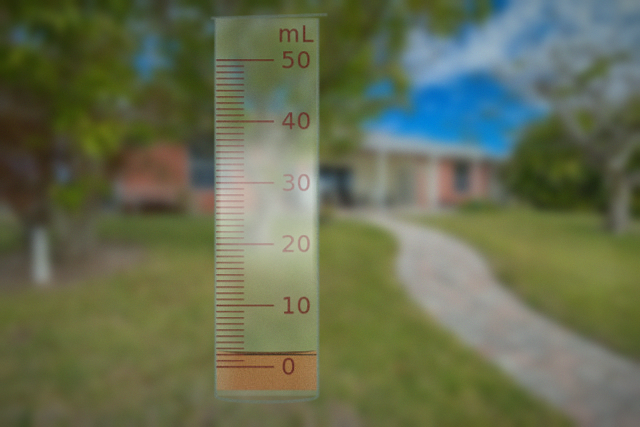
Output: 2mL
